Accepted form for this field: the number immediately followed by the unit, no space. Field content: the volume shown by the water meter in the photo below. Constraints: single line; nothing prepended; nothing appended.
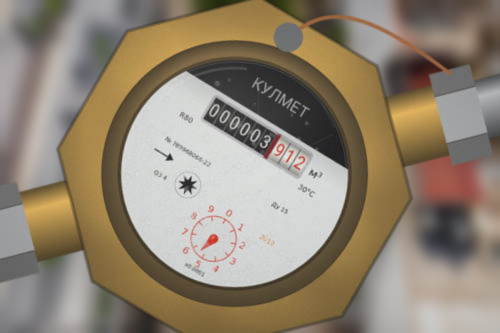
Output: 3.9125m³
